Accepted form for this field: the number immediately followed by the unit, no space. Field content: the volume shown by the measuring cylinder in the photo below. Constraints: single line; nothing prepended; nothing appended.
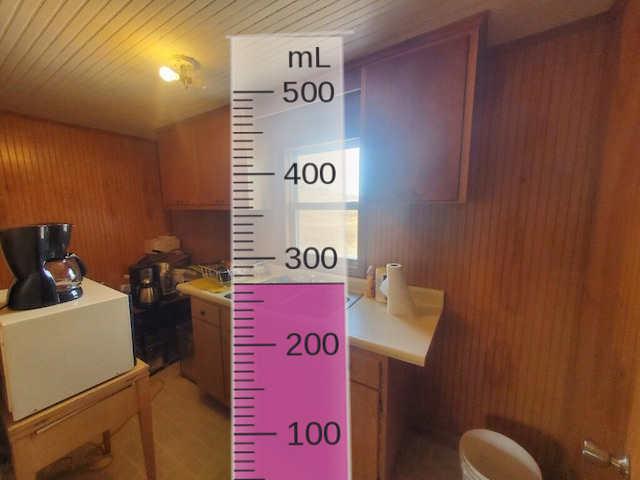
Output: 270mL
